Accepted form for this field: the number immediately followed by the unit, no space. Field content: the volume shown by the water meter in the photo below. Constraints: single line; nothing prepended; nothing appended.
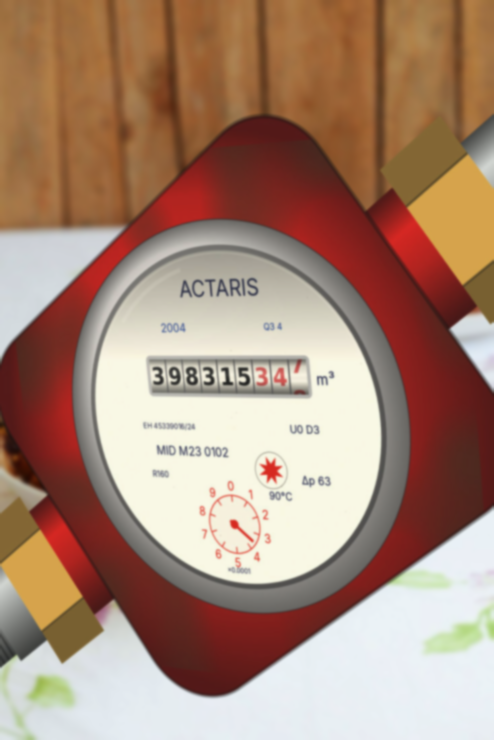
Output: 398315.3473m³
